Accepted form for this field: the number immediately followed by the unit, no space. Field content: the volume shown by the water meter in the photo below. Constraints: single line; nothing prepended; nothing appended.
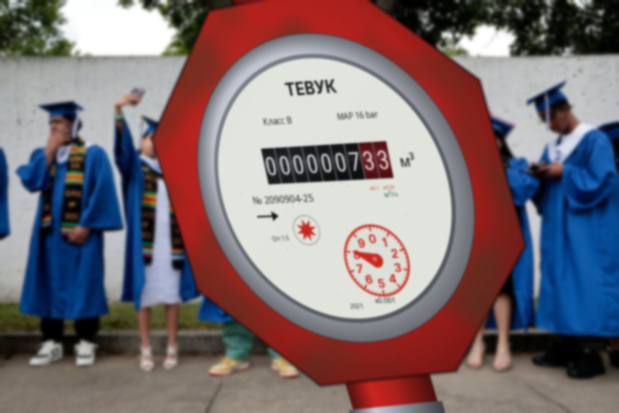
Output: 7.338m³
